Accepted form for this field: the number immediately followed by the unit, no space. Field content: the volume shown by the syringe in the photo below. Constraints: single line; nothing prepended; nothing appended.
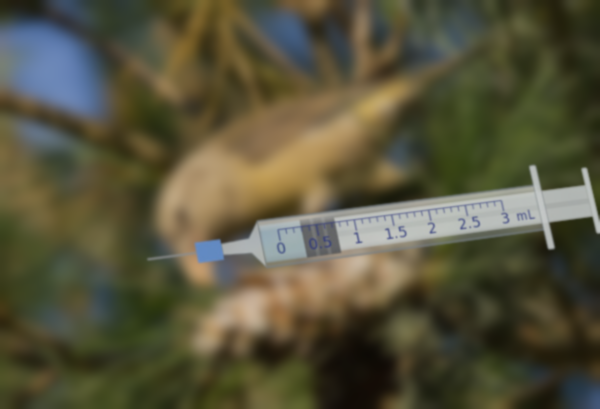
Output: 0.3mL
